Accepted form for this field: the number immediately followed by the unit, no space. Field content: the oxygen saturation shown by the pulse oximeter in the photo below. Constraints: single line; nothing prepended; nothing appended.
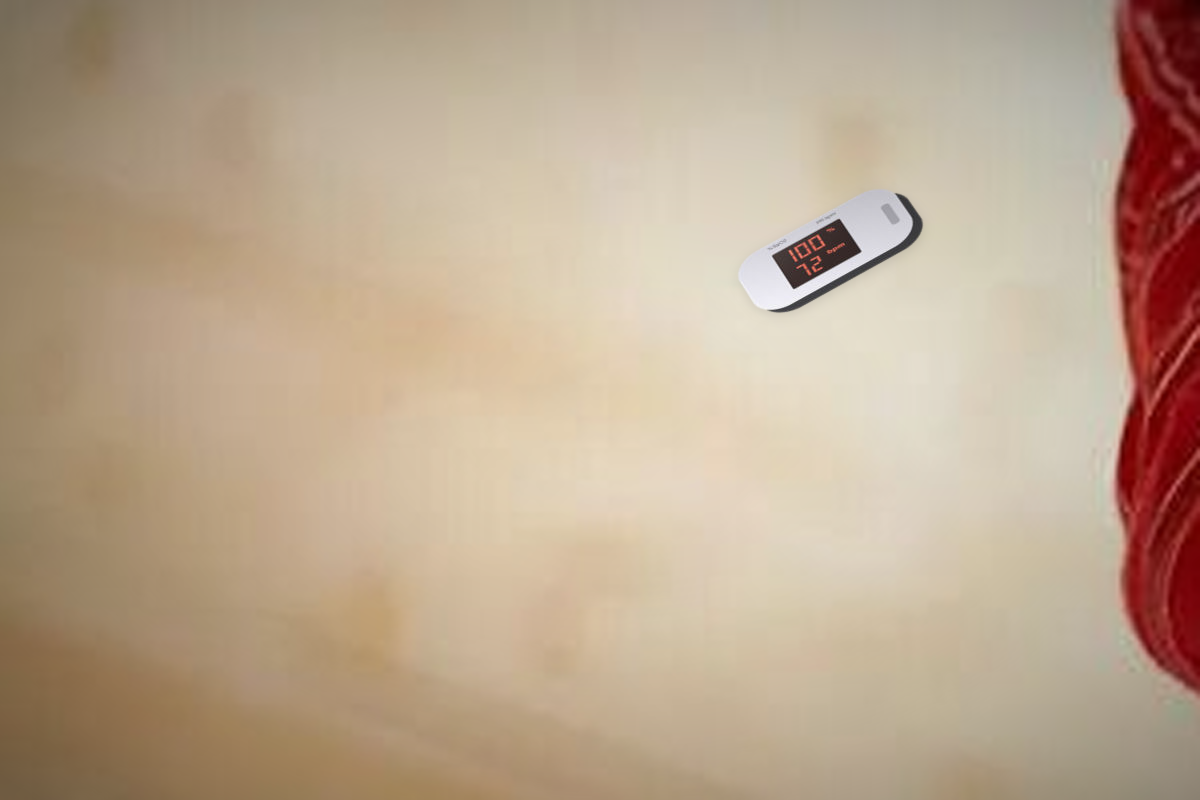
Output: 100%
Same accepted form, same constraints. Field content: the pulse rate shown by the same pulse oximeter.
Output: 72bpm
